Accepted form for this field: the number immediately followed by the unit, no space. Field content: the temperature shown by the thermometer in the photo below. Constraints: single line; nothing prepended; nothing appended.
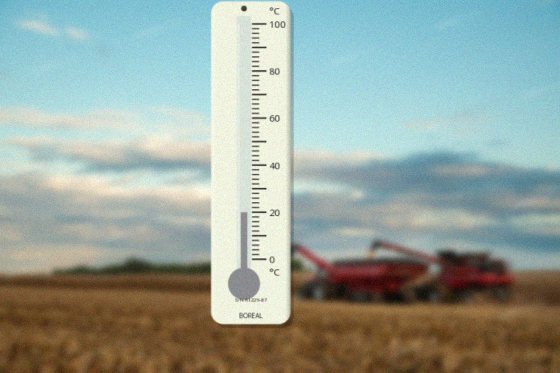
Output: 20°C
